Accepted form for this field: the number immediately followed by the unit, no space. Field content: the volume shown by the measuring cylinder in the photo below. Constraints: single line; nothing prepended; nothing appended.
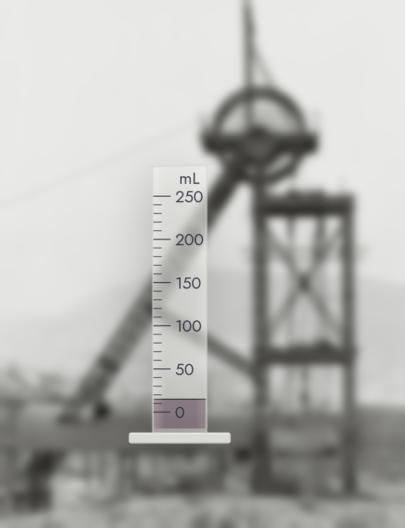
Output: 15mL
